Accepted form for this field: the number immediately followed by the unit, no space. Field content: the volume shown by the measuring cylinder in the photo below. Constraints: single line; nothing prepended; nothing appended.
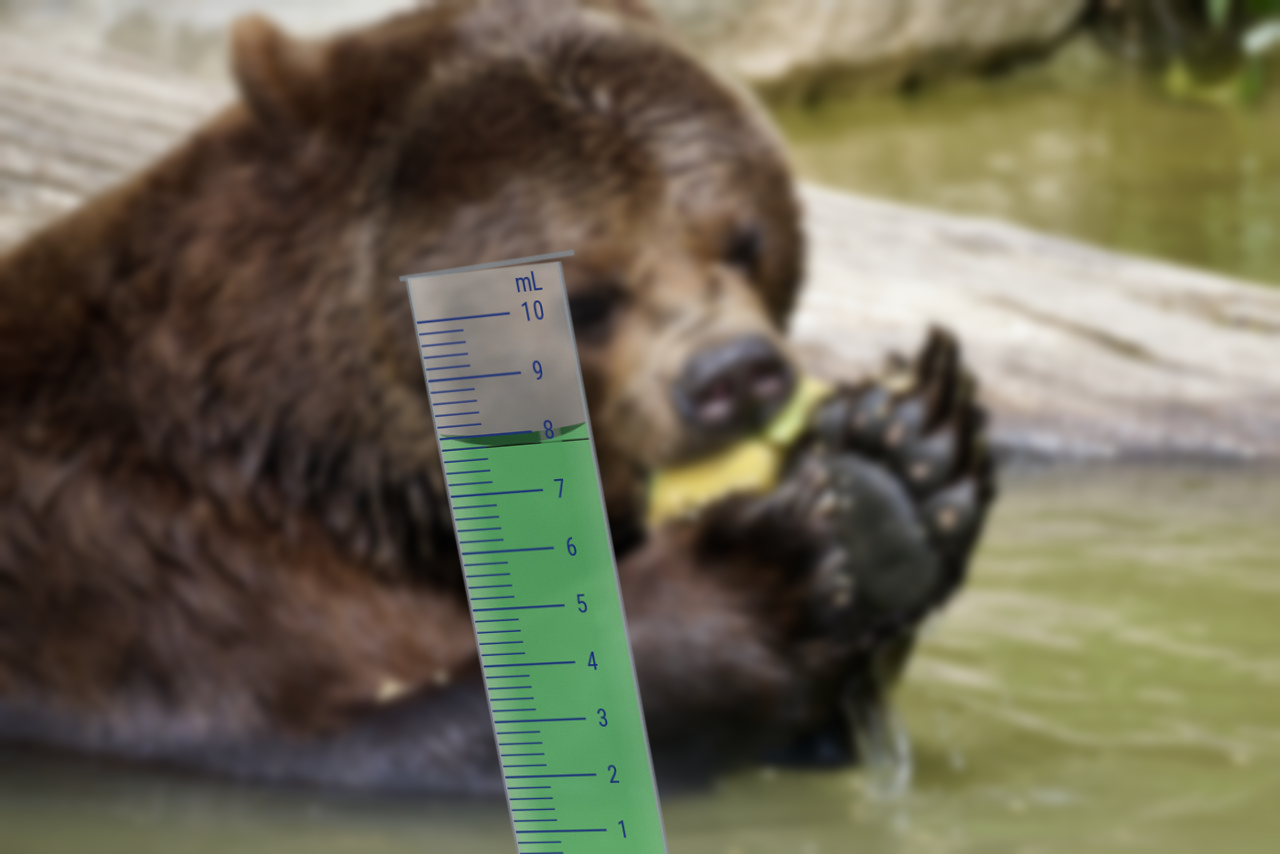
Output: 7.8mL
